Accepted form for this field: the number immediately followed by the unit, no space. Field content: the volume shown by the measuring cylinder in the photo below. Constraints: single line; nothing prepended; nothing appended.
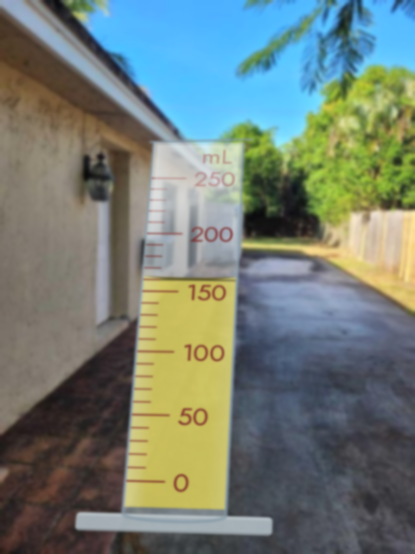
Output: 160mL
